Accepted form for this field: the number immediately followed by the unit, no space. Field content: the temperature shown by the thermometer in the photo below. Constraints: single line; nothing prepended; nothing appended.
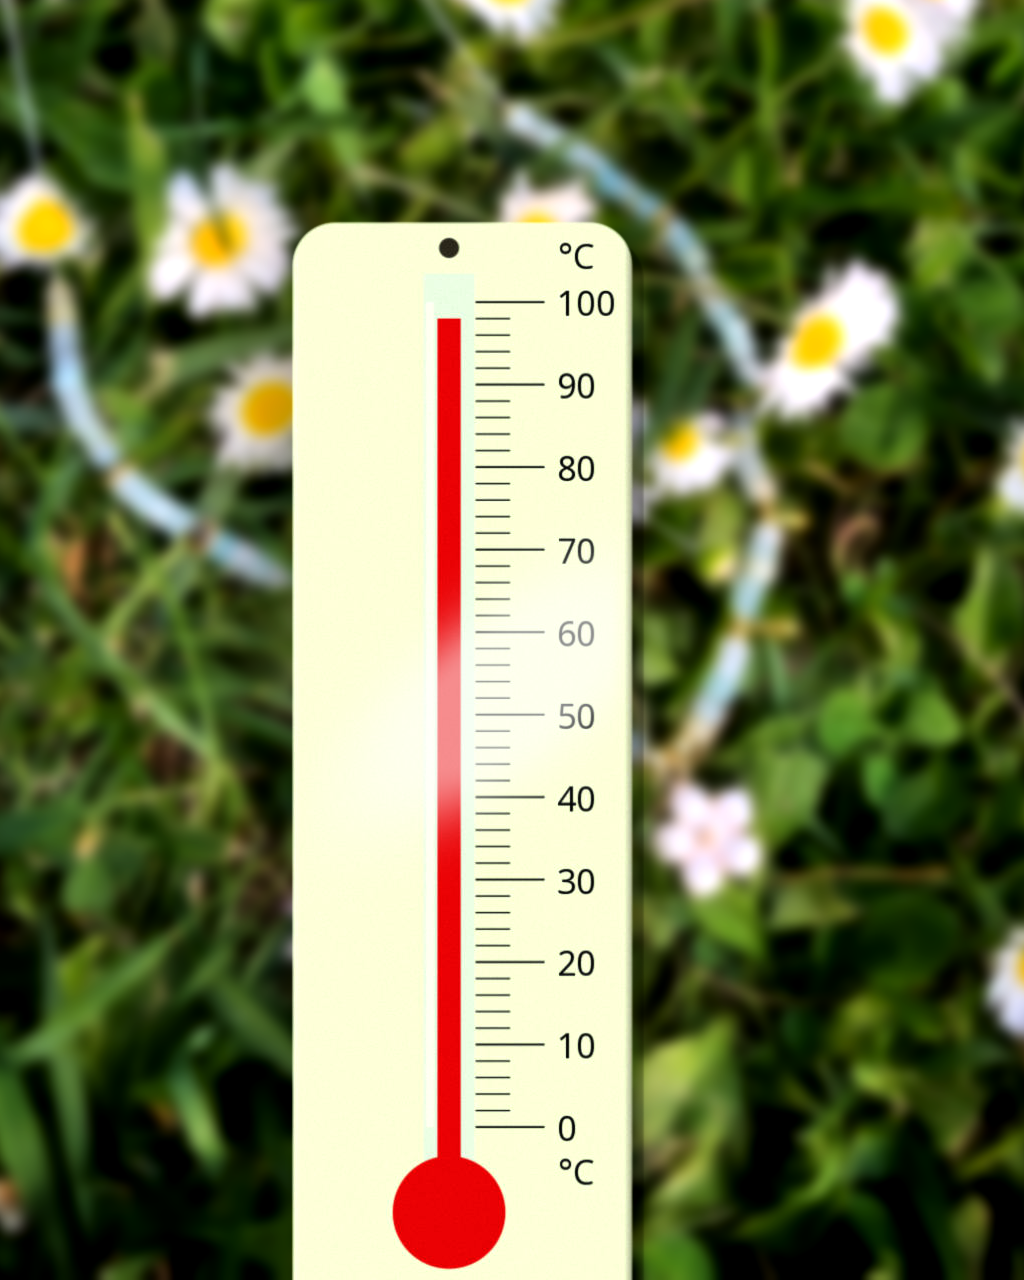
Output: 98°C
